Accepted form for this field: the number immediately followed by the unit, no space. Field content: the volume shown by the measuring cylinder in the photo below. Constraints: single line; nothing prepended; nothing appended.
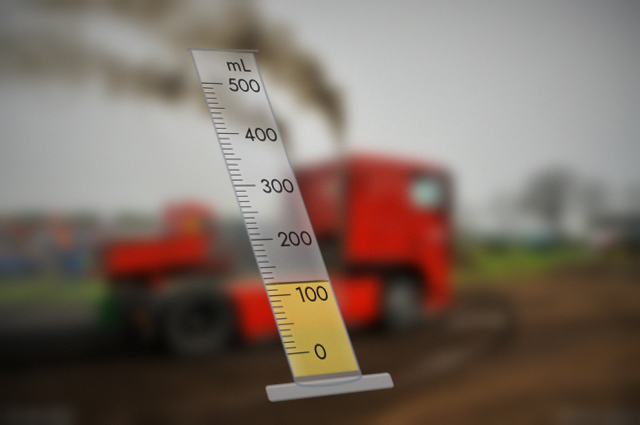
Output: 120mL
